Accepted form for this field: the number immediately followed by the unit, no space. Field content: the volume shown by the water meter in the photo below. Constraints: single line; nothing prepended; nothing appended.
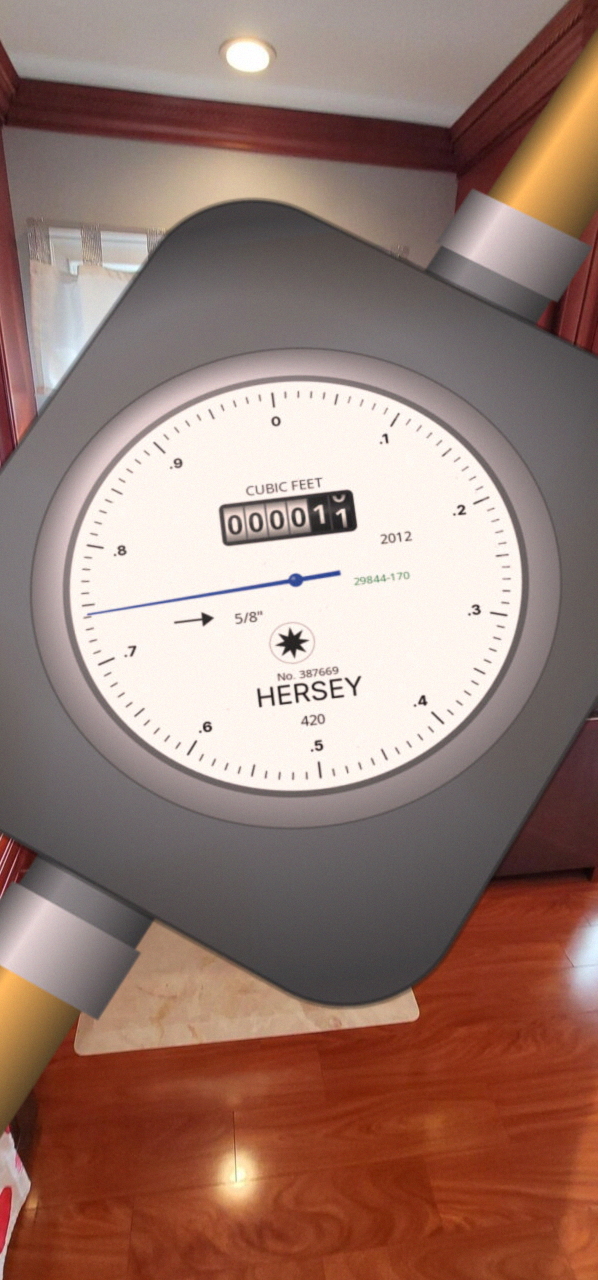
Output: 10.74ft³
